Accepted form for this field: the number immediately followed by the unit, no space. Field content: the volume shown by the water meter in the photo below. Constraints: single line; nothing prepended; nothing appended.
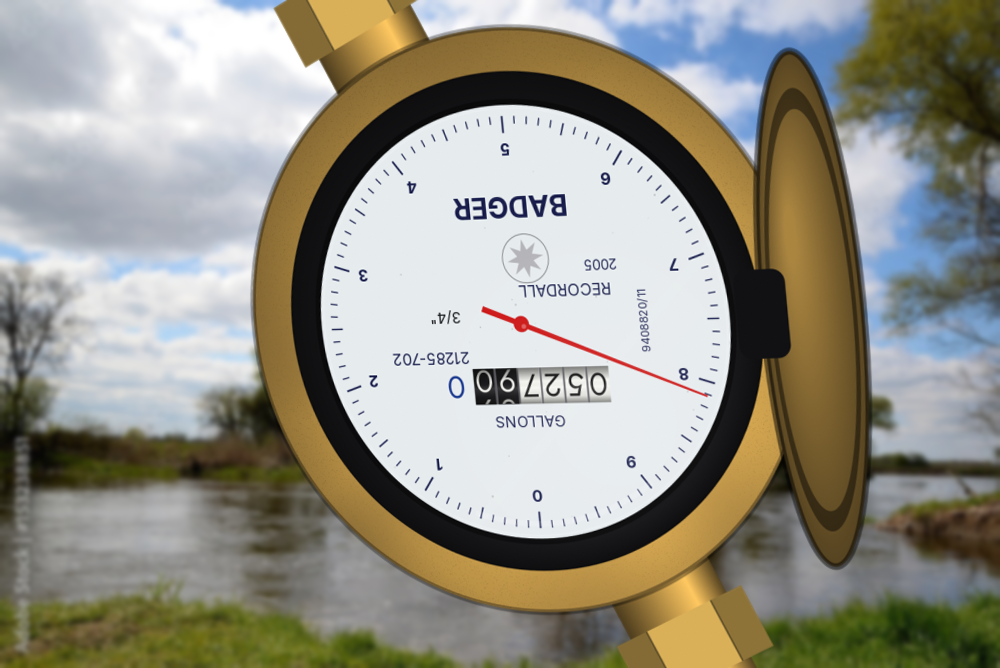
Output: 527898.1gal
